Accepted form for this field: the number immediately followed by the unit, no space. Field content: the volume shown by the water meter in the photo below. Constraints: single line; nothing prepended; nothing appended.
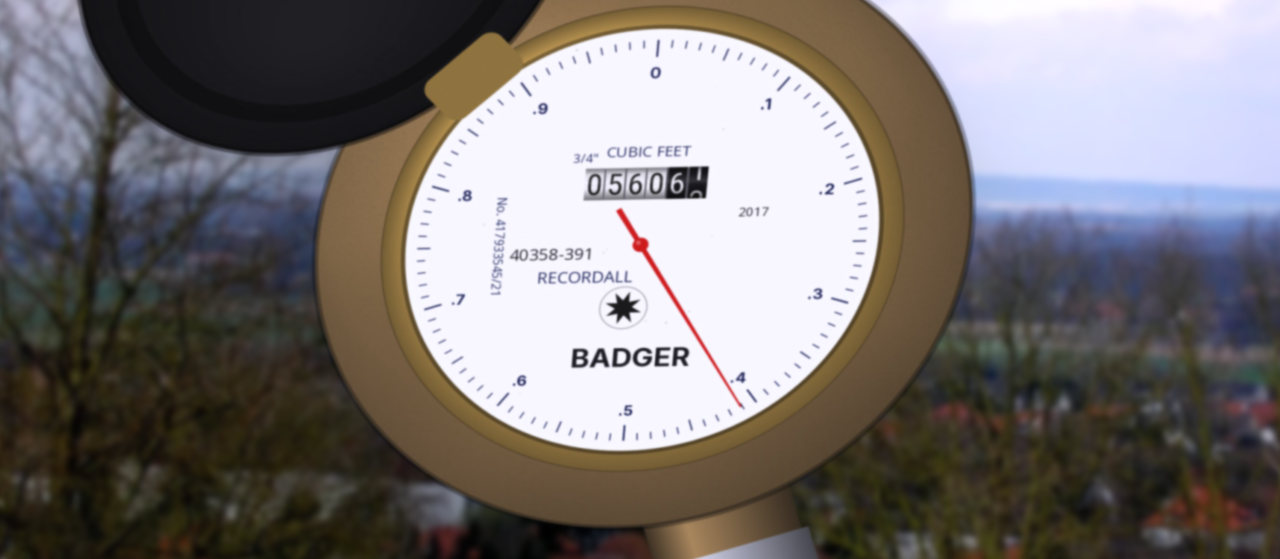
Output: 56061.41ft³
